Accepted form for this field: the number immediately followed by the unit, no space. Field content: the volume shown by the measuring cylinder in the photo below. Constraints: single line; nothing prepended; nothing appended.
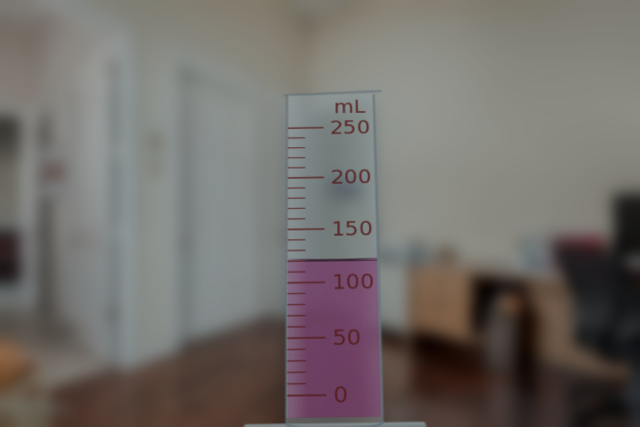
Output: 120mL
